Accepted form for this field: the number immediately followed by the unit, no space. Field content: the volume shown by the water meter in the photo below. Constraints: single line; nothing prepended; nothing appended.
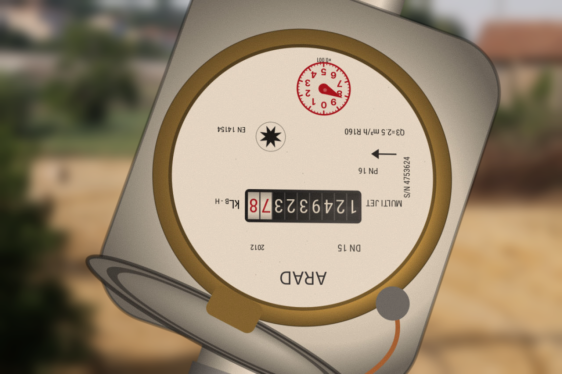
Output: 1249323.788kL
